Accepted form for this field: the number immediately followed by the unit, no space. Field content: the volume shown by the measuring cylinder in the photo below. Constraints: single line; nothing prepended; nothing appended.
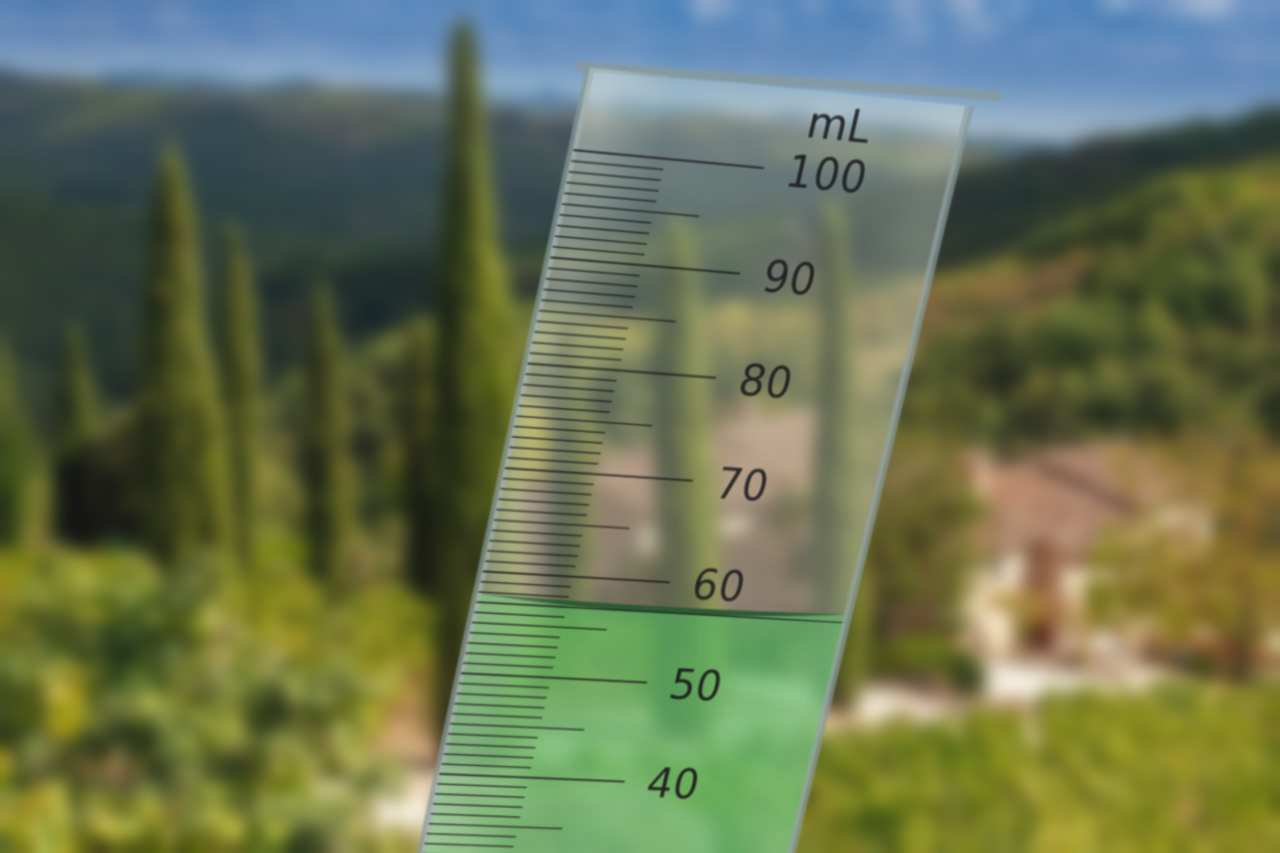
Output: 57mL
